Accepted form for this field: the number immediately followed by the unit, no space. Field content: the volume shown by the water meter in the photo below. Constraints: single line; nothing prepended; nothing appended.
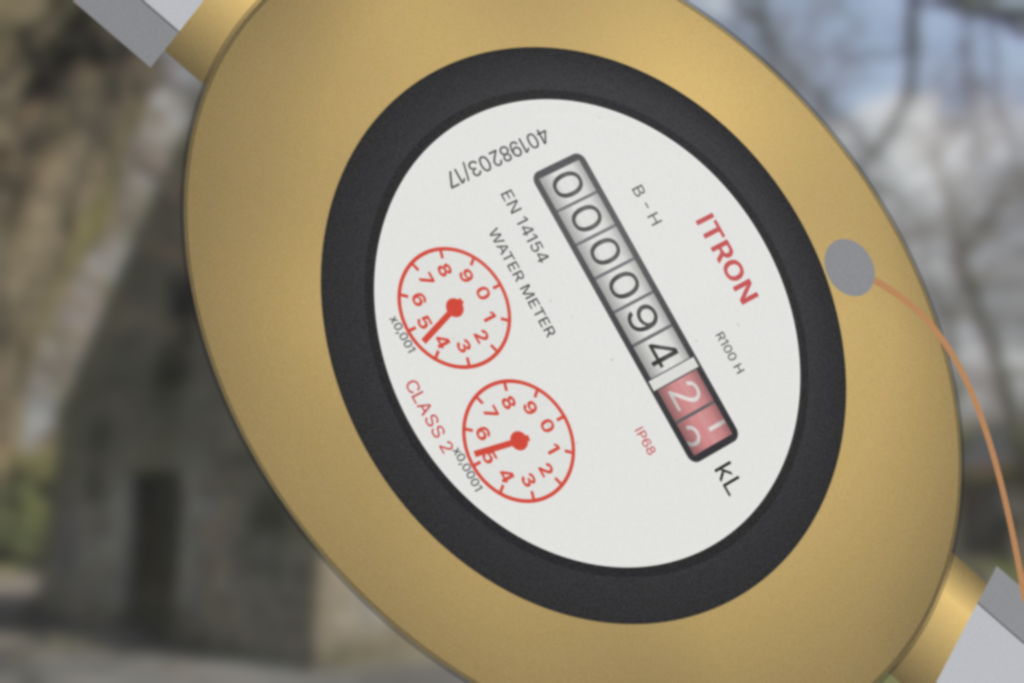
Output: 94.2145kL
